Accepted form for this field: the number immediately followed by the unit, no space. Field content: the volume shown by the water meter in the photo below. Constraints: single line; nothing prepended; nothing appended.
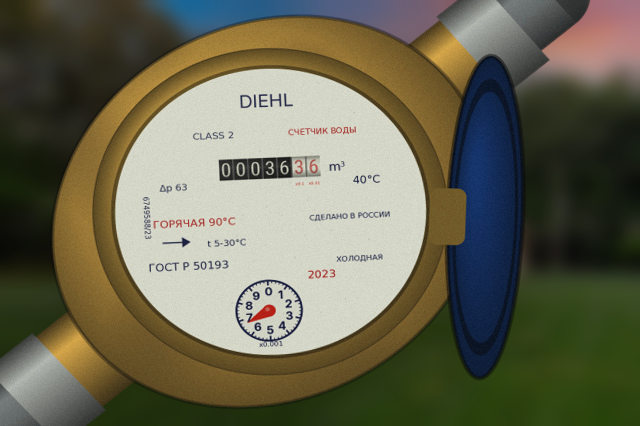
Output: 36.366m³
